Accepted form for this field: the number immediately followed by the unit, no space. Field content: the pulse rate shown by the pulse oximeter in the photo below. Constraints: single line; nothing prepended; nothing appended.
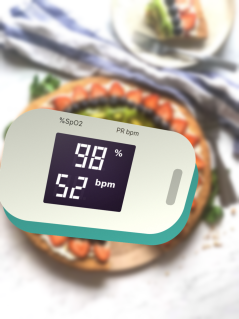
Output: 52bpm
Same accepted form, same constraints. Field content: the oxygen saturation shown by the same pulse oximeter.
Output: 98%
